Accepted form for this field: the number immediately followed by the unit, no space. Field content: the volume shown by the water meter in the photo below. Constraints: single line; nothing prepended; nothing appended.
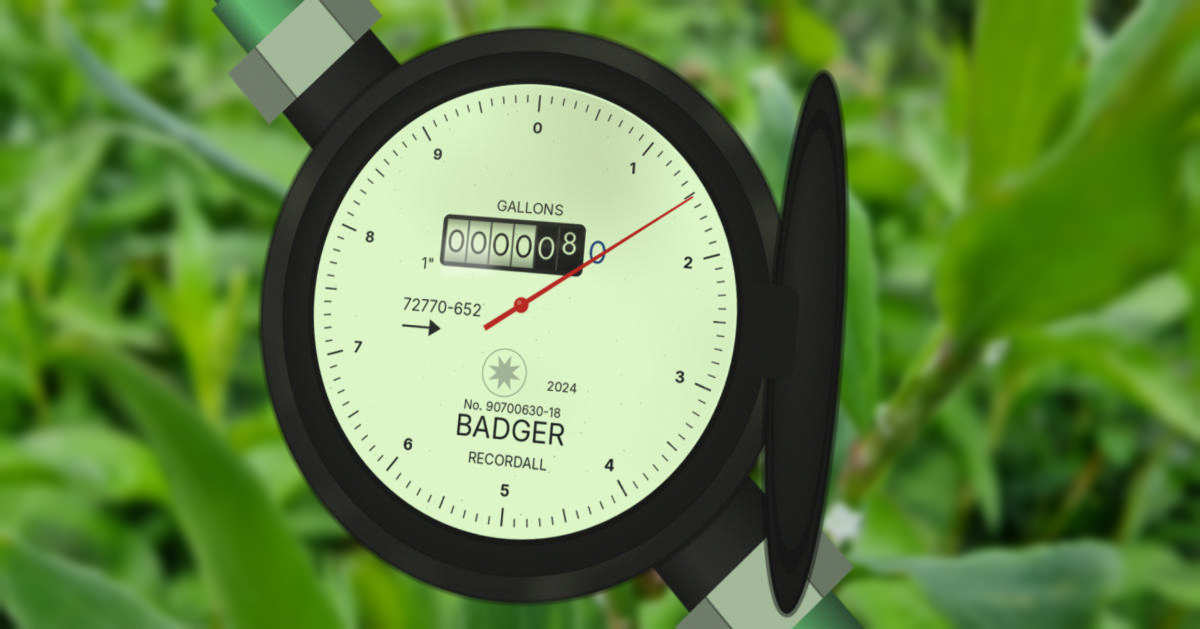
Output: 81.5gal
